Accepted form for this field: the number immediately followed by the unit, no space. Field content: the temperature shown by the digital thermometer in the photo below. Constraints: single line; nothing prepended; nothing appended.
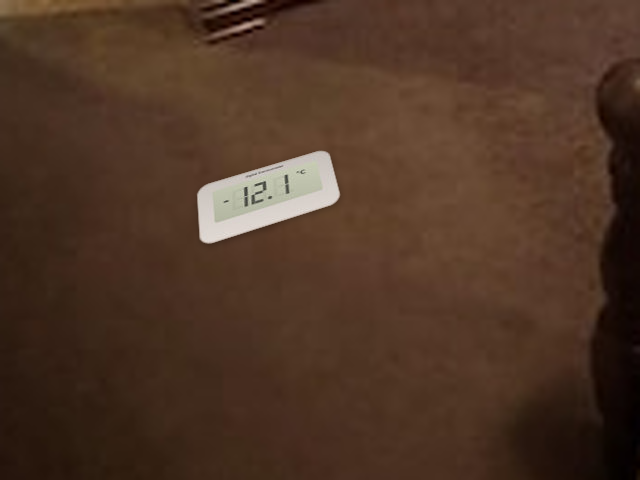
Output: -12.1°C
